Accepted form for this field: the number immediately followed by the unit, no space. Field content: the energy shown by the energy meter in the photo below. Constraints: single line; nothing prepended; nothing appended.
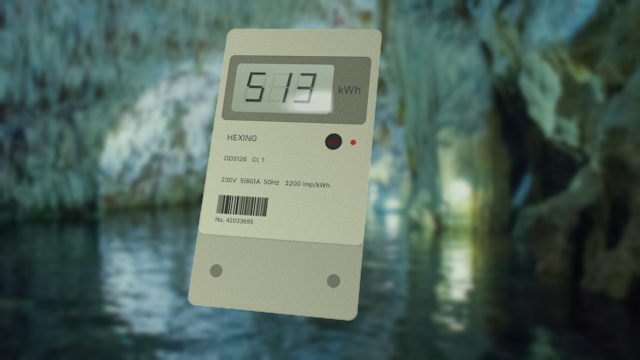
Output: 513kWh
